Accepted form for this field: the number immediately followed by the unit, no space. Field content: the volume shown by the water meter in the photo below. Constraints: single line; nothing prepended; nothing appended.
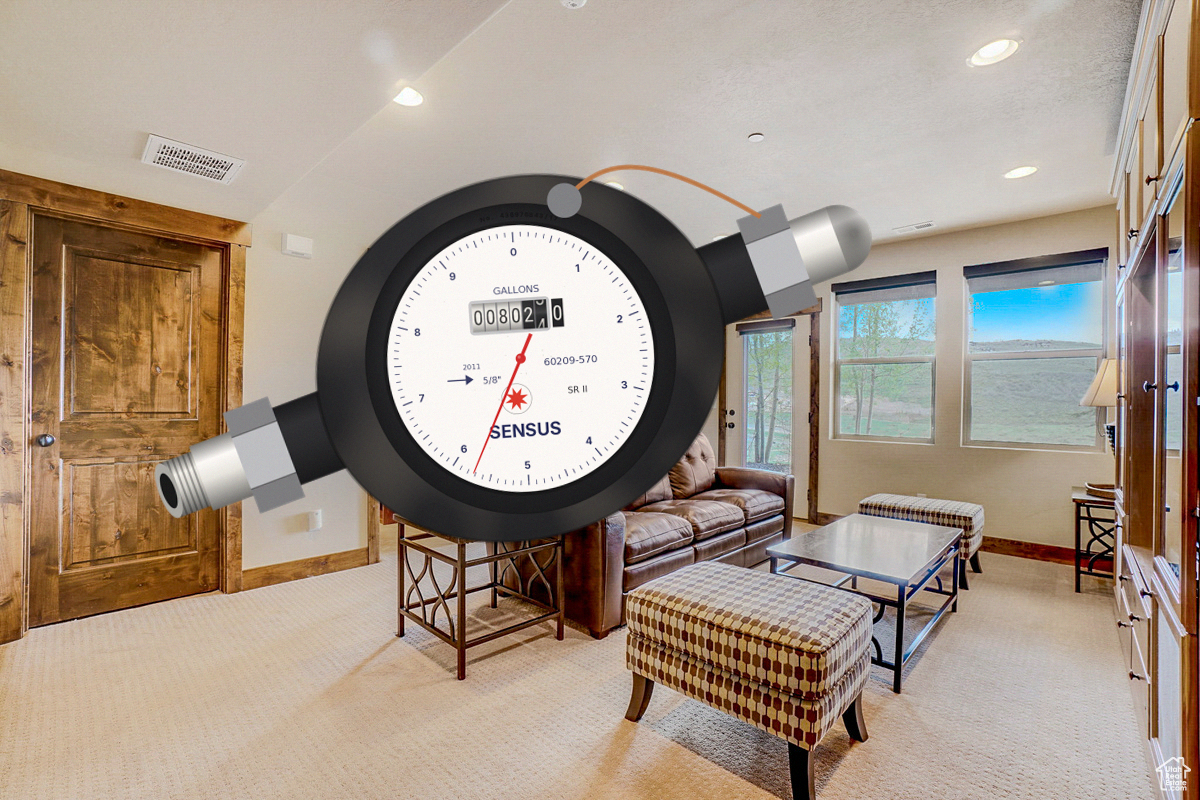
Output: 80235.7gal
